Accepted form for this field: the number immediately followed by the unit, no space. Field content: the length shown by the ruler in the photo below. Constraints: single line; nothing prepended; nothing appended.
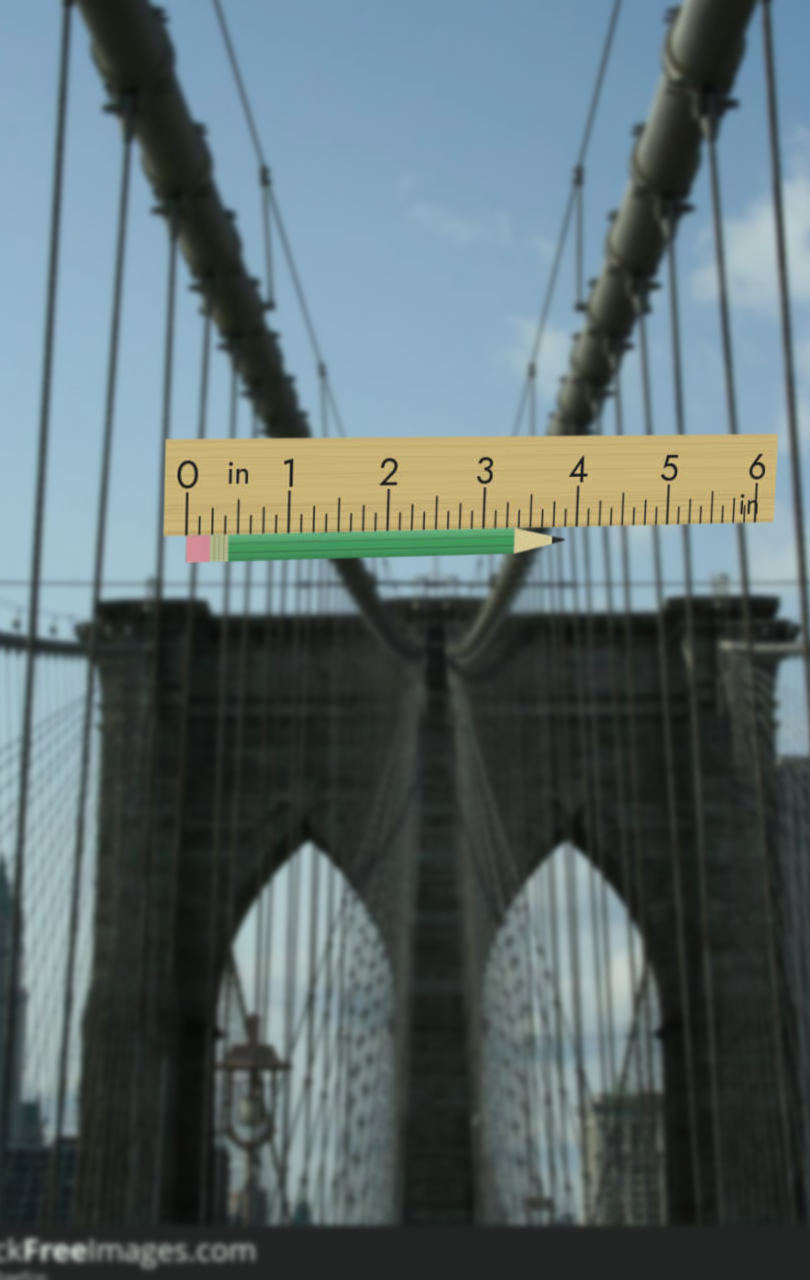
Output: 3.875in
